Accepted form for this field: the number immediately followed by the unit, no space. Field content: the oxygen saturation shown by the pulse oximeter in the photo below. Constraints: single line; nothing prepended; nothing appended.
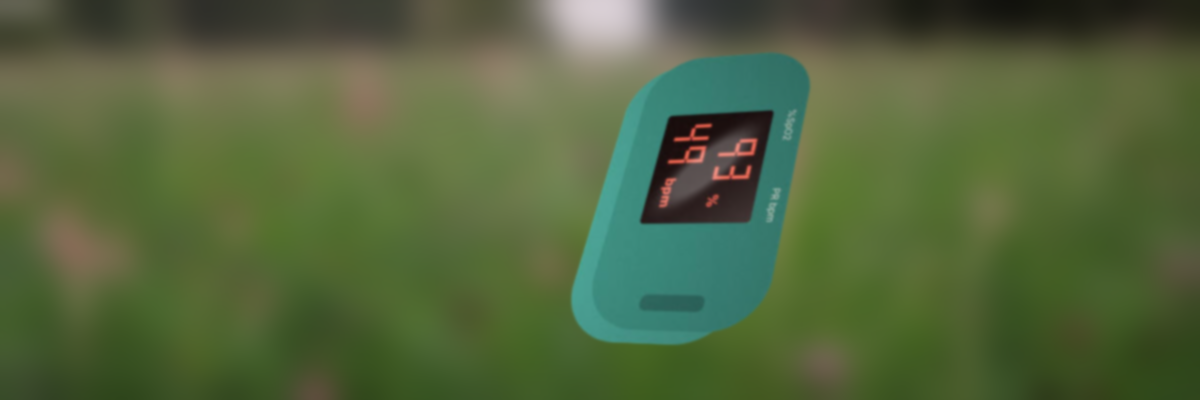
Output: 93%
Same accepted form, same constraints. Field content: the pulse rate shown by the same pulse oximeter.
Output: 49bpm
